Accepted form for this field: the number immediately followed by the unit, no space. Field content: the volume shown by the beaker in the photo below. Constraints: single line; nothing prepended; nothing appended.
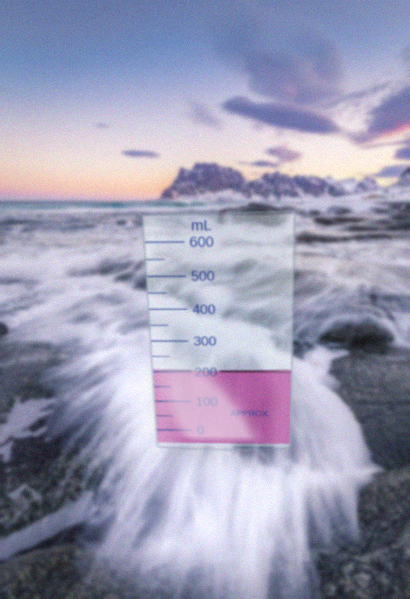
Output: 200mL
